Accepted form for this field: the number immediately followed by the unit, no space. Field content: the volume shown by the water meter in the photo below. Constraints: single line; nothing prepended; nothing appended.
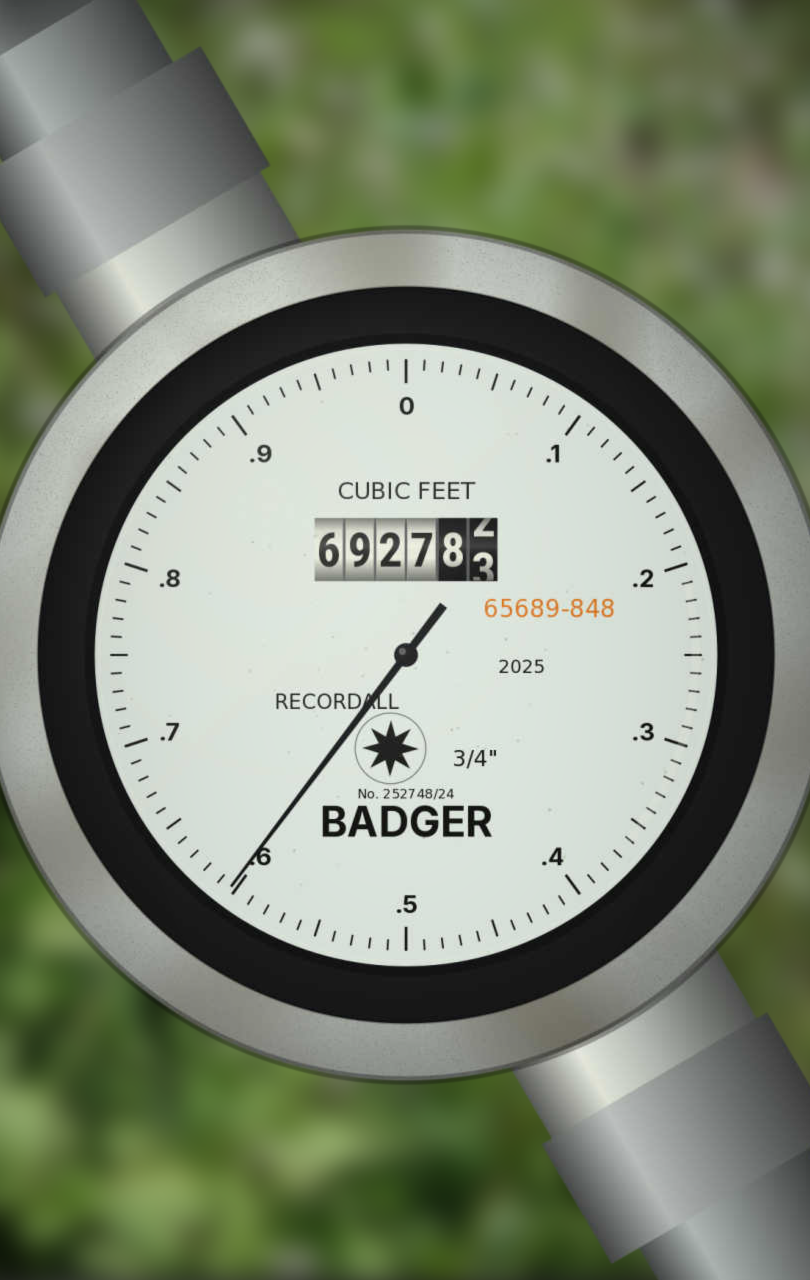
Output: 692782.60ft³
